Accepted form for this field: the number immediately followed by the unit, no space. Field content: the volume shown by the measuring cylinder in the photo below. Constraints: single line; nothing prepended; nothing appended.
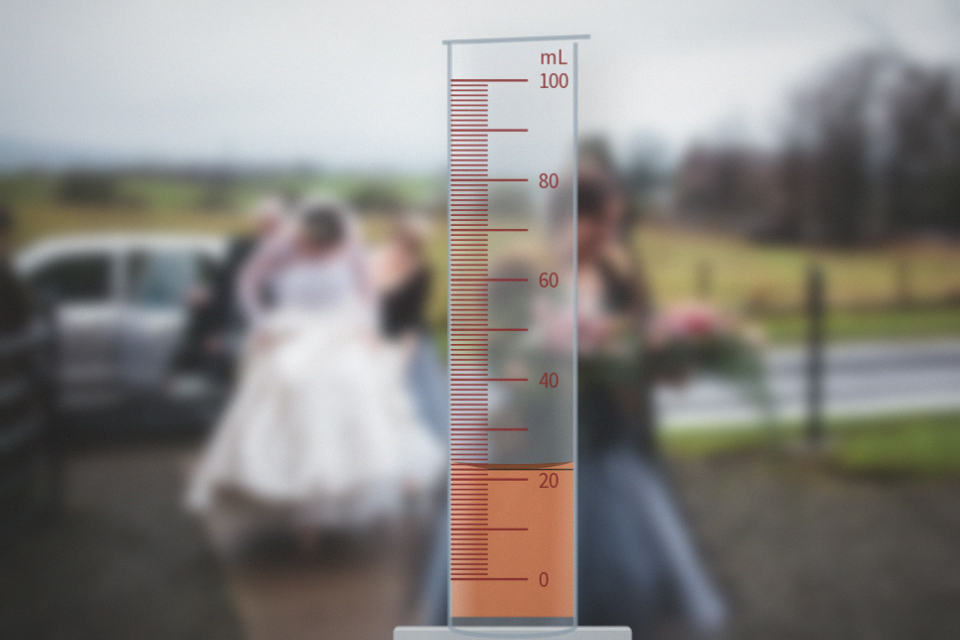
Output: 22mL
